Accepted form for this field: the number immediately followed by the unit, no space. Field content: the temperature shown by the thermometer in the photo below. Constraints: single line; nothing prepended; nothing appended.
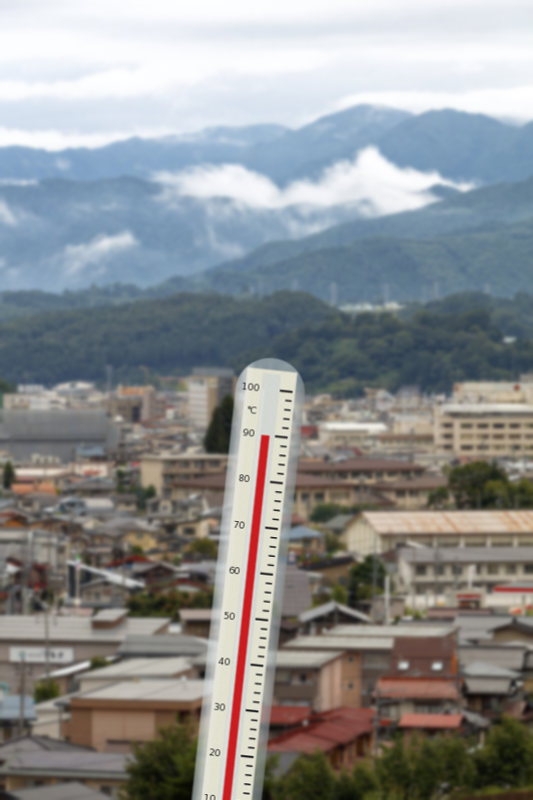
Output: 90°C
